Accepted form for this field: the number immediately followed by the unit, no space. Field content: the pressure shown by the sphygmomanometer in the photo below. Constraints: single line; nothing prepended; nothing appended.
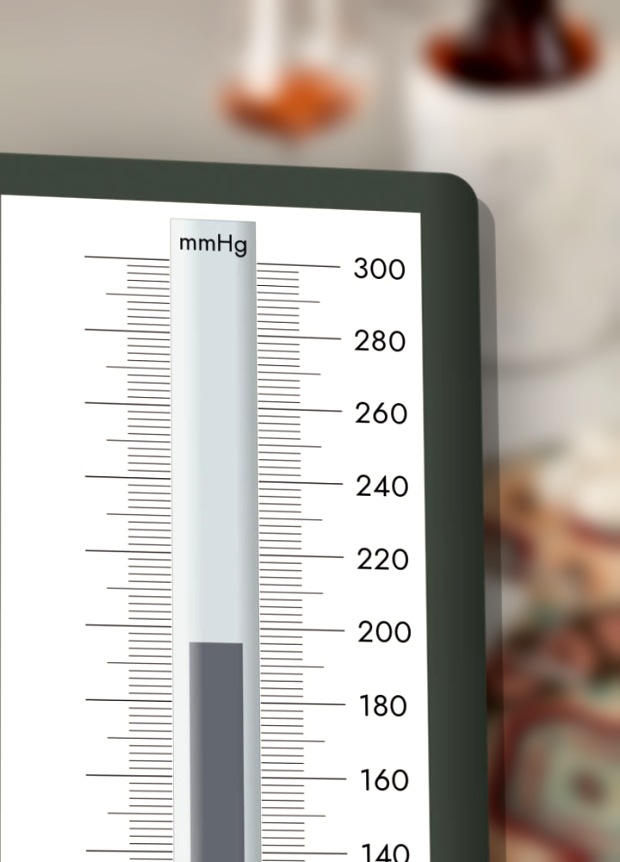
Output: 196mmHg
